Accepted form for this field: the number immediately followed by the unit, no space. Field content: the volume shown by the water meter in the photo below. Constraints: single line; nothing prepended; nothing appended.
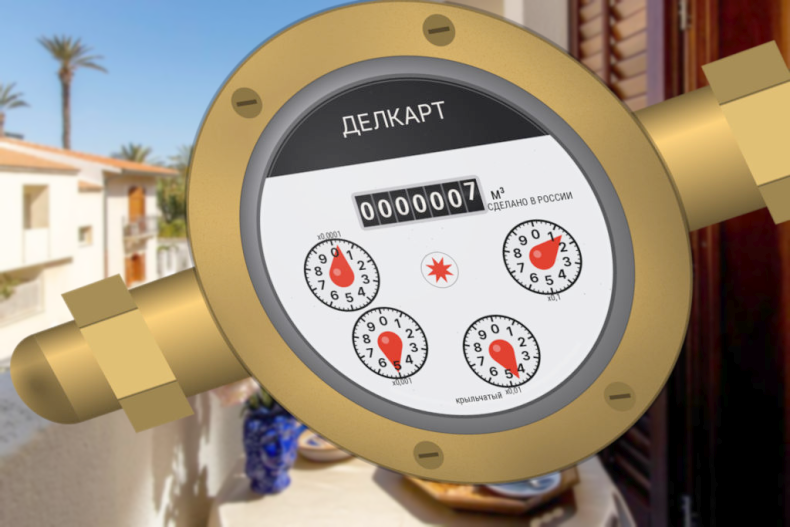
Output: 7.1450m³
